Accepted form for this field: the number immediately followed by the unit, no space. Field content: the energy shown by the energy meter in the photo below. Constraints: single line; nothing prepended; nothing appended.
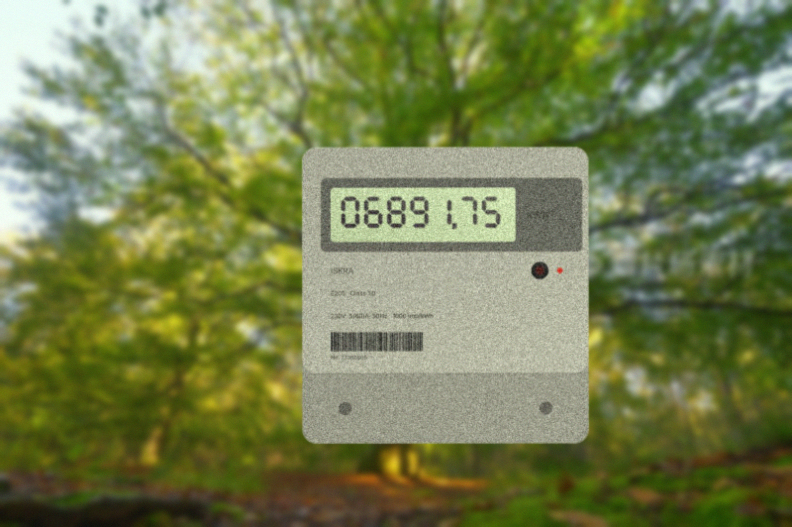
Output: 6891.75kWh
